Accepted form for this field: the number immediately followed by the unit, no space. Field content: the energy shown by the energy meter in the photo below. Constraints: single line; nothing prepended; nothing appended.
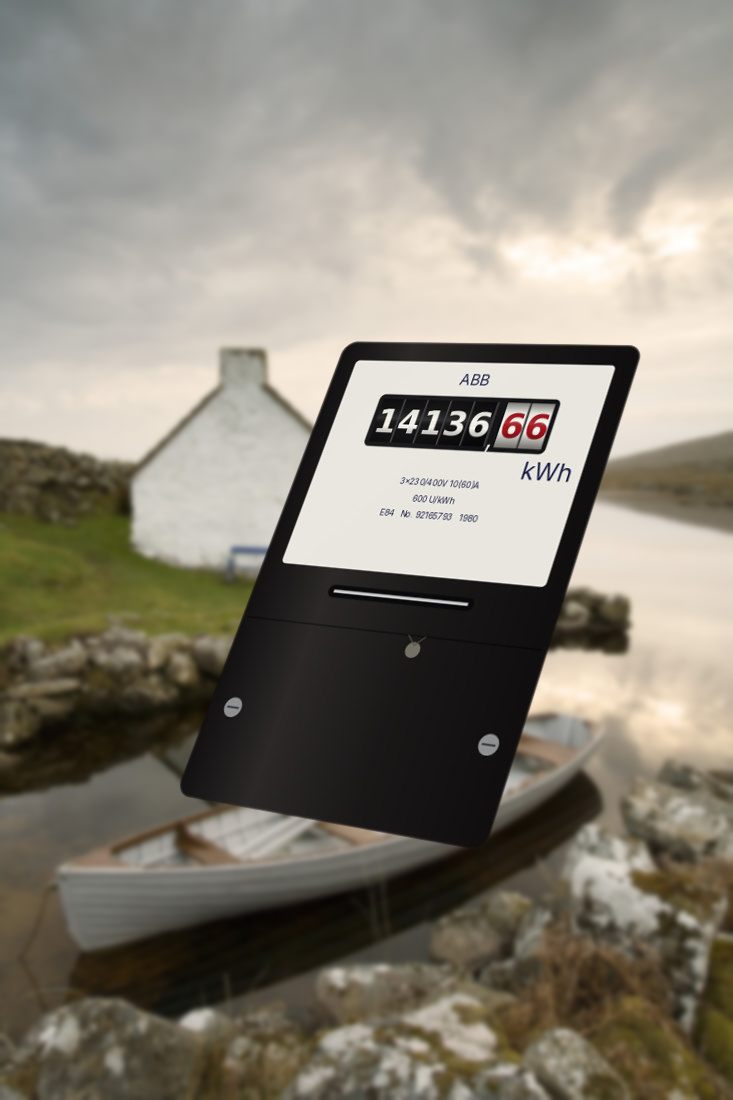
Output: 14136.66kWh
